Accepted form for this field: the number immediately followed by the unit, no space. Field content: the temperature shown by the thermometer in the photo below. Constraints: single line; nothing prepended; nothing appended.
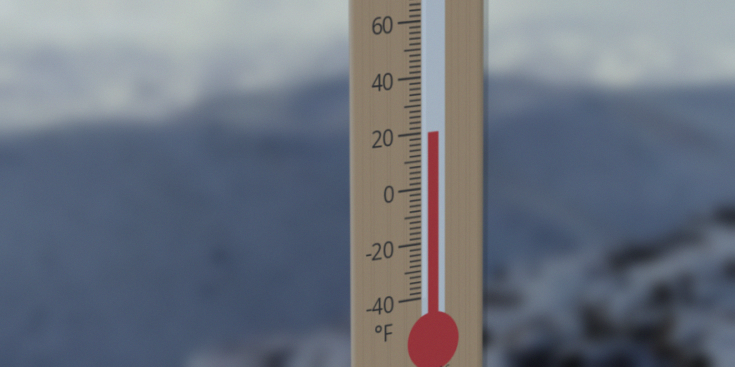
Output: 20°F
